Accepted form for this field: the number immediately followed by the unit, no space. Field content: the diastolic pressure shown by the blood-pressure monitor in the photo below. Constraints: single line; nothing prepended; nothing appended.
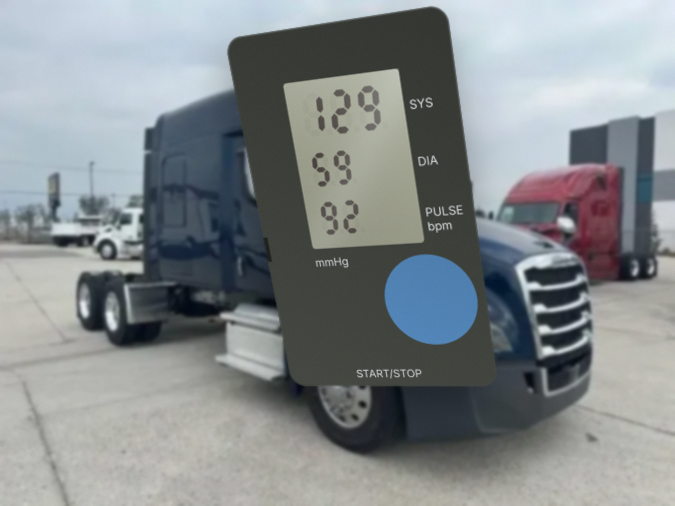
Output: 59mmHg
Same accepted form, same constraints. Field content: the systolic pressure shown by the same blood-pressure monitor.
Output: 129mmHg
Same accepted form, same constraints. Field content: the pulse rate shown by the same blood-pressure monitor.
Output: 92bpm
